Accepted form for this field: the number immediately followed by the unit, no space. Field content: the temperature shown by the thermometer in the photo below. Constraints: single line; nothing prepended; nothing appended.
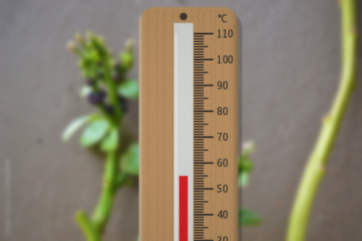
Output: 55°C
